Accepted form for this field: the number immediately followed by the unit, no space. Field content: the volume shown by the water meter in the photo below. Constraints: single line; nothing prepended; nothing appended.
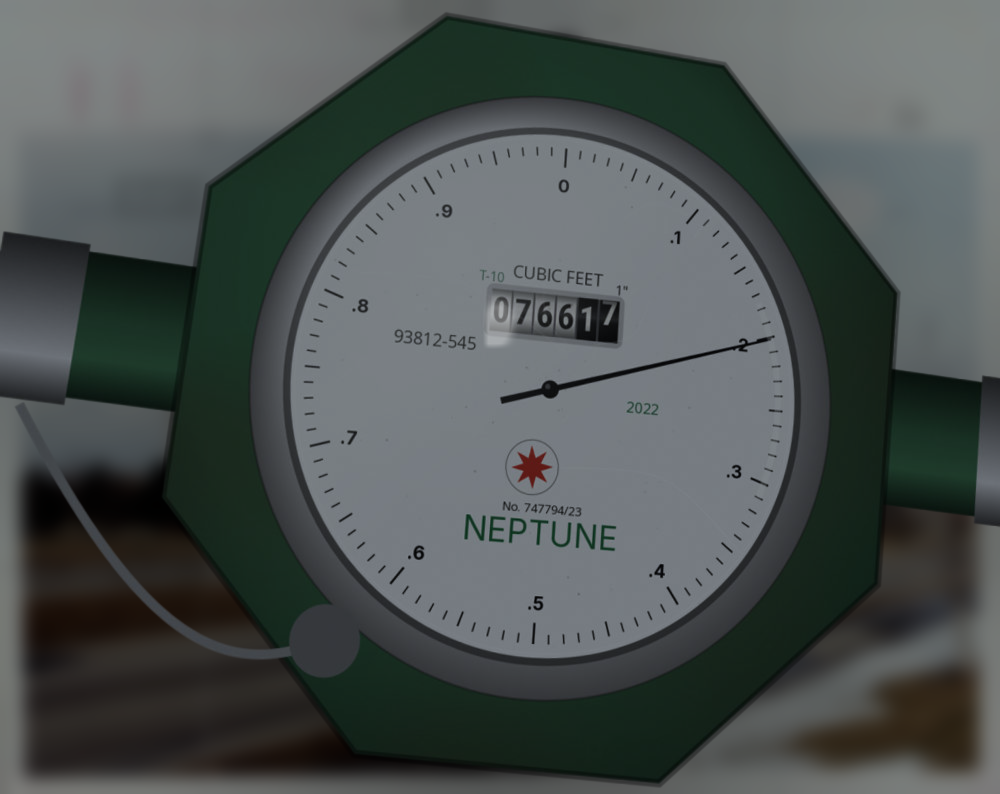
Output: 76617.20ft³
